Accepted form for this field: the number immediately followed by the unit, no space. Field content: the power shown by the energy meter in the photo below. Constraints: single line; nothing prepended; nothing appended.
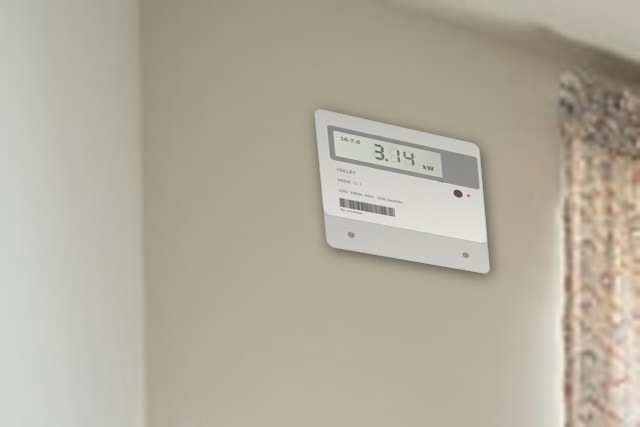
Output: 3.14kW
